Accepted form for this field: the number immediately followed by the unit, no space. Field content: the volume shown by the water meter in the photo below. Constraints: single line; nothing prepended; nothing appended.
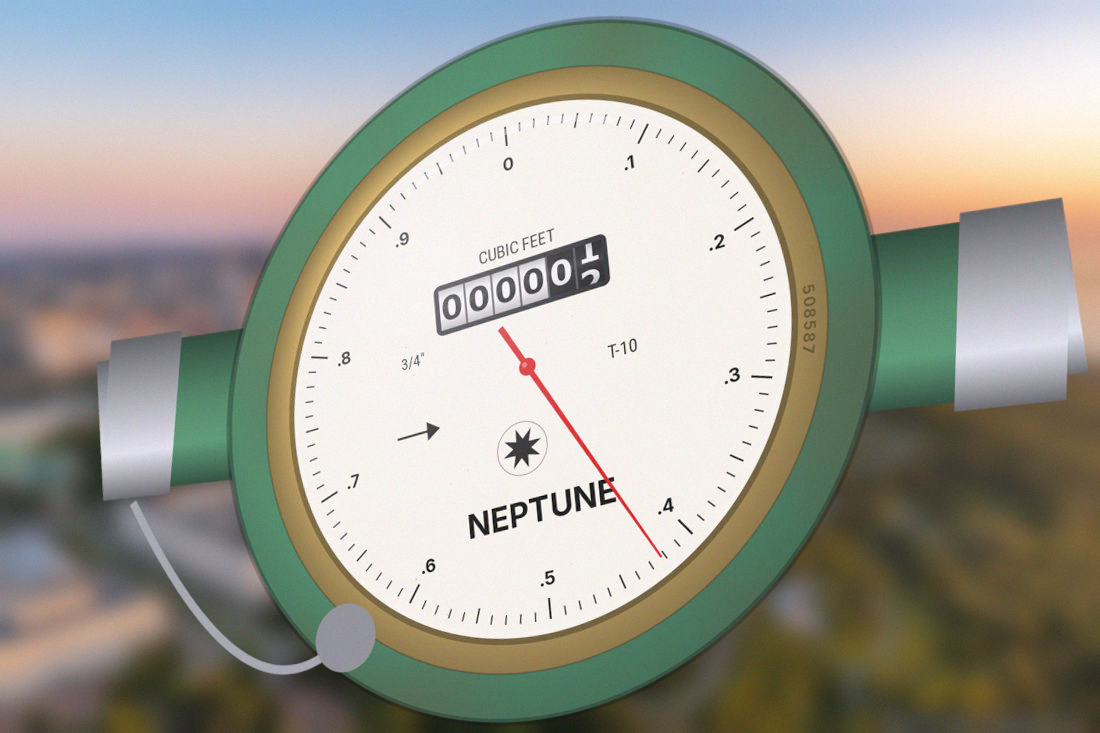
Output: 1.42ft³
